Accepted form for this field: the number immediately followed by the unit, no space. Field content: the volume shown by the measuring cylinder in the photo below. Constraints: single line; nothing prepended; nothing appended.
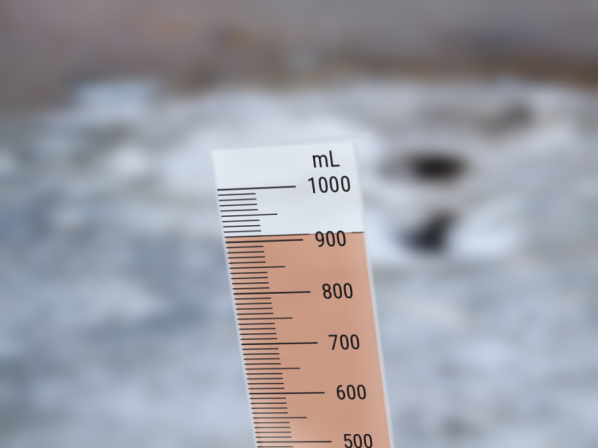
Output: 910mL
